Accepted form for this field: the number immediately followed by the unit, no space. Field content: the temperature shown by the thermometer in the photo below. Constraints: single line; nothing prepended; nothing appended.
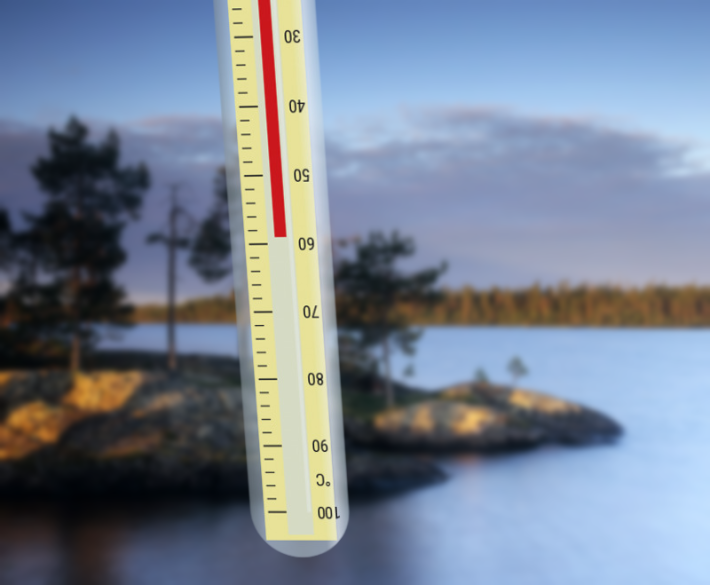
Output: 59°C
